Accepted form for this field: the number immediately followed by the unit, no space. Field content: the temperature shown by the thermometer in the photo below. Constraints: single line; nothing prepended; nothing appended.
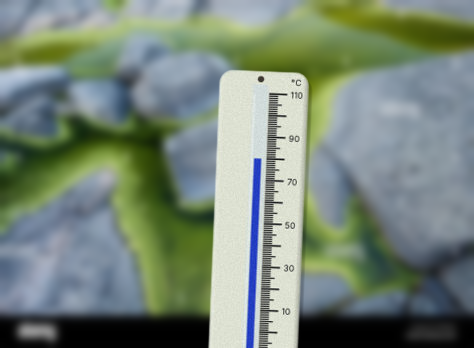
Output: 80°C
